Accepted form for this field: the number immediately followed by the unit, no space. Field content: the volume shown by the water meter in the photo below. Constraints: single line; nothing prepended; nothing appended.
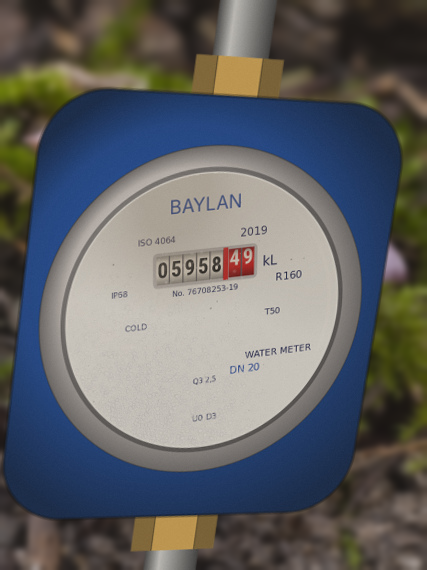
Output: 5958.49kL
